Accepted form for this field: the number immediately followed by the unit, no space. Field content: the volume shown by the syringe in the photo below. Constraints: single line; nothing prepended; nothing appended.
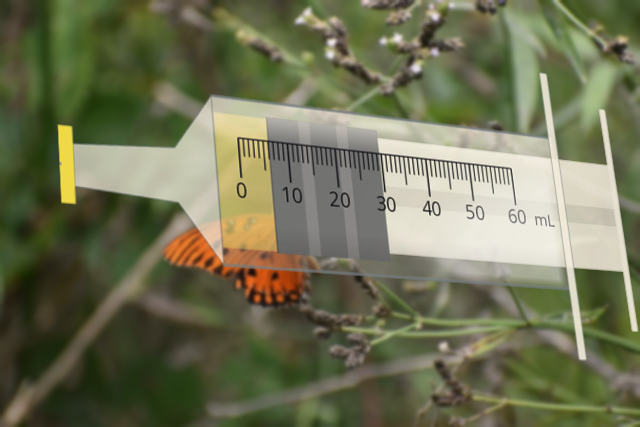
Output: 6mL
